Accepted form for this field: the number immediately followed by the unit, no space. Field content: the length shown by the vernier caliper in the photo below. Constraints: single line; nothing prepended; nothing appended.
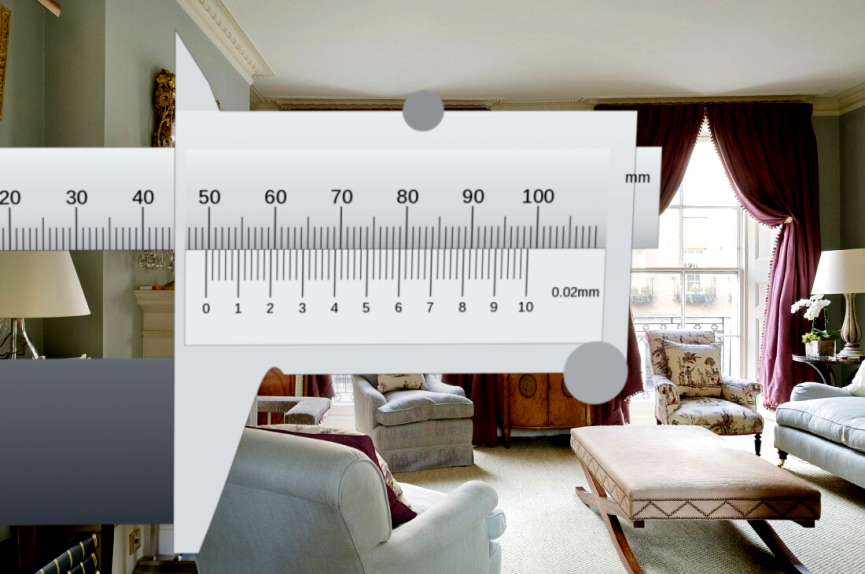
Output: 49.6mm
